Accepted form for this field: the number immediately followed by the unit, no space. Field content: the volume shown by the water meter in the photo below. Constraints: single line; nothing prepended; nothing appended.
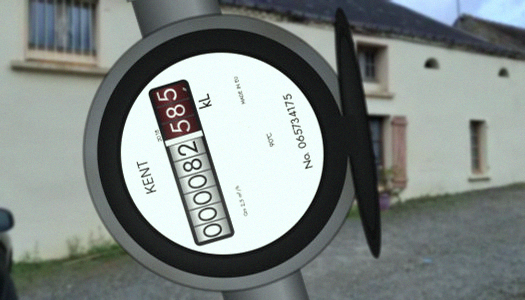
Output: 82.585kL
